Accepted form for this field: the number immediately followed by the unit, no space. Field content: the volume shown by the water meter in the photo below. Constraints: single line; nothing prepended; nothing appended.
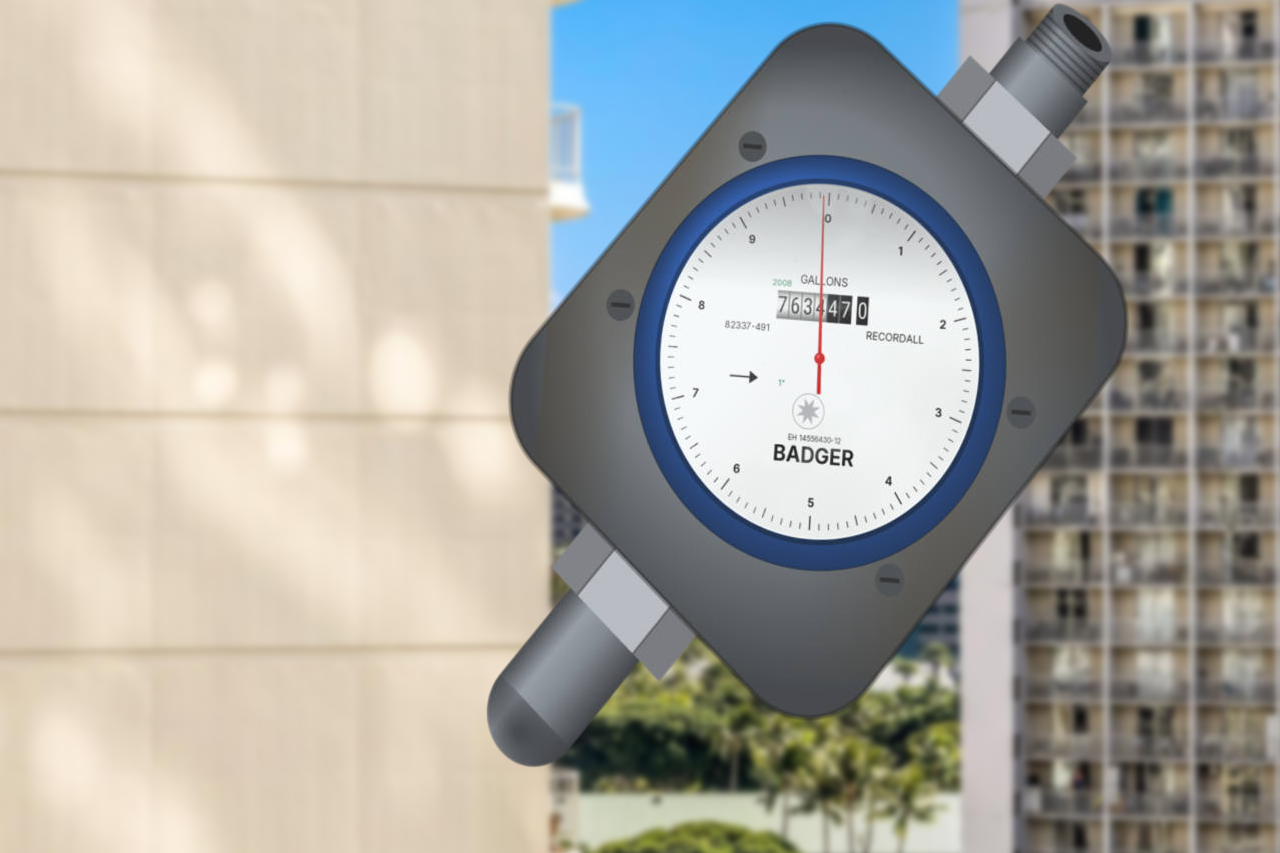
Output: 7634469.9gal
